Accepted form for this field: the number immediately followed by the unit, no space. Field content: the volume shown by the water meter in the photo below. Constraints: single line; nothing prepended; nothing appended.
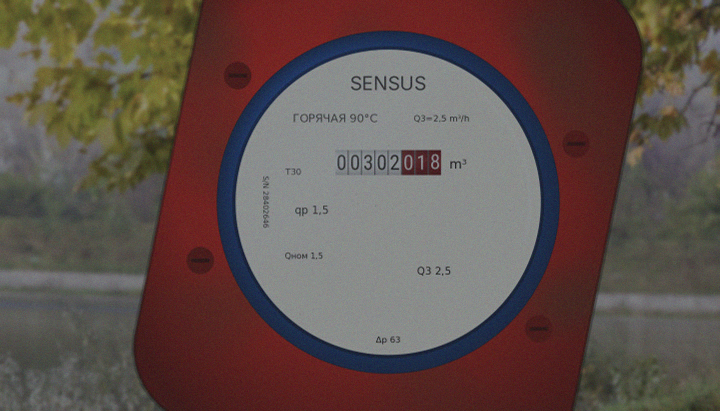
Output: 302.018m³
